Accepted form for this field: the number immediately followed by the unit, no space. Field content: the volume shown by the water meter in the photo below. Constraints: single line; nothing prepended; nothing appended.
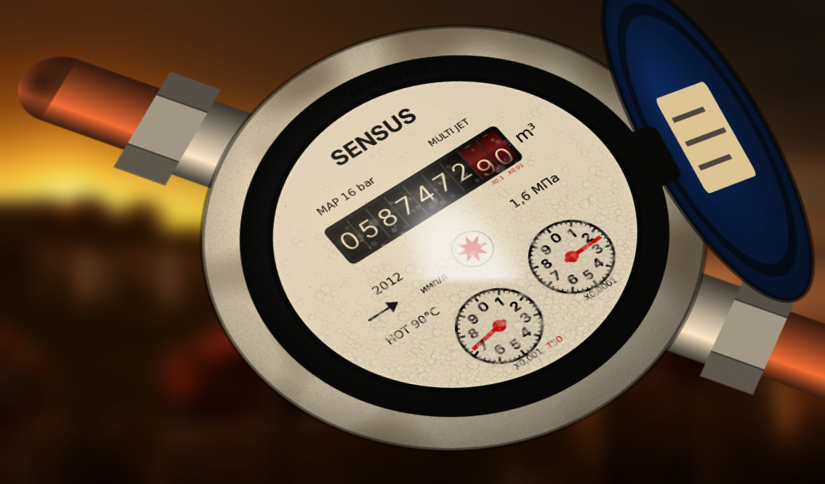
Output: 587472.8972m³
